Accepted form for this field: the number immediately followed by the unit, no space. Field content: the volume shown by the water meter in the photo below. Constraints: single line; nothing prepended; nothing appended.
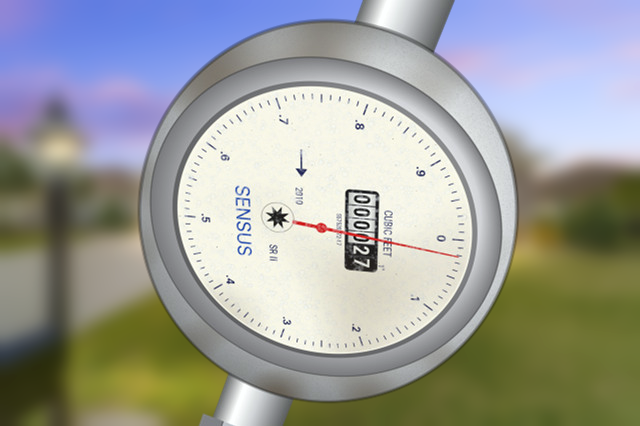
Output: 27.02ft³
